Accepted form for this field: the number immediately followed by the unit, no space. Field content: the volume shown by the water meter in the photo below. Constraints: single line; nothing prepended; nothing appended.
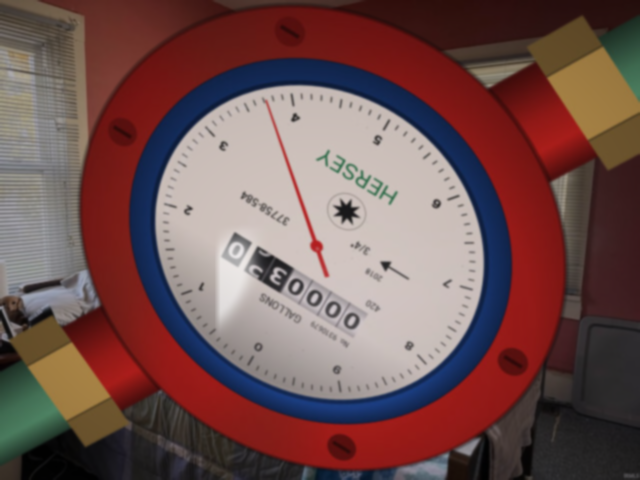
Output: 353.7gal
